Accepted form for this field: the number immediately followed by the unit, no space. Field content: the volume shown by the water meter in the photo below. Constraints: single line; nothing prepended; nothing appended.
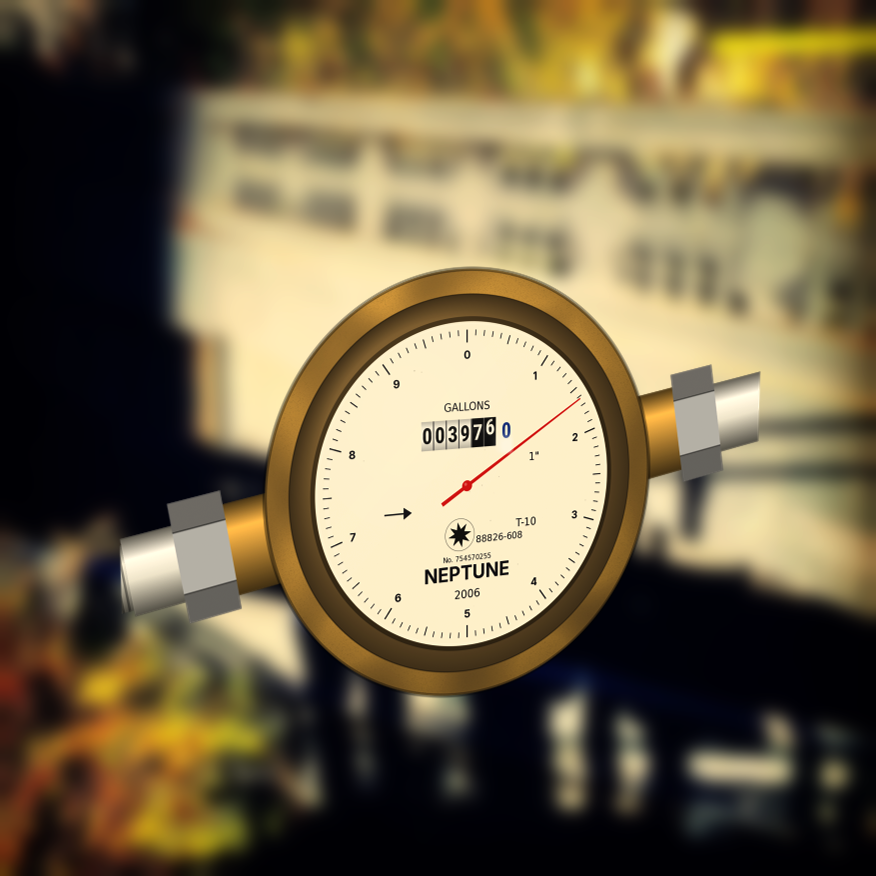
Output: 39761.6gal
